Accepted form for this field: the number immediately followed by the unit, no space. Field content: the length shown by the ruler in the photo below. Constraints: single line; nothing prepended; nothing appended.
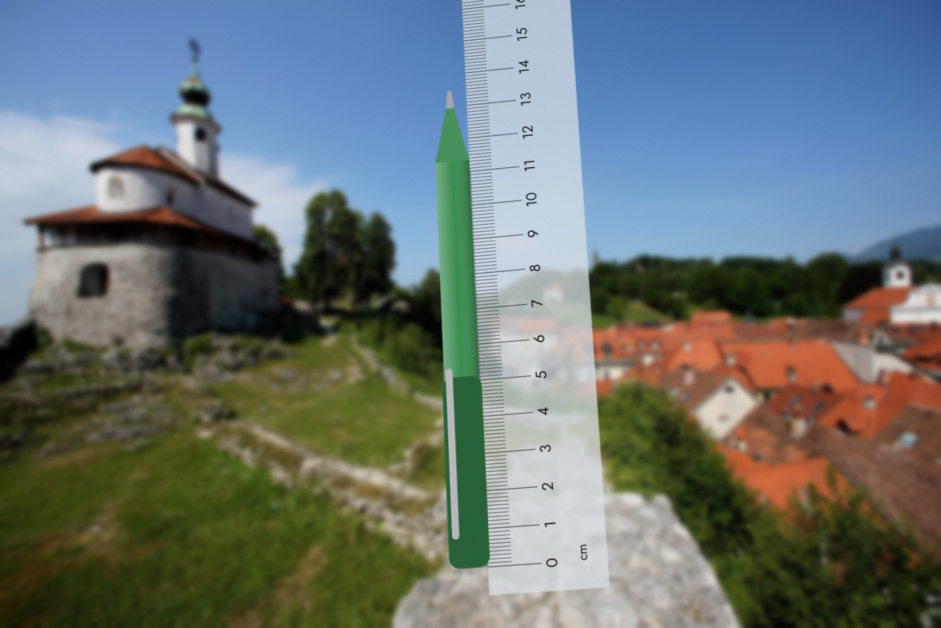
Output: 13.5cm
